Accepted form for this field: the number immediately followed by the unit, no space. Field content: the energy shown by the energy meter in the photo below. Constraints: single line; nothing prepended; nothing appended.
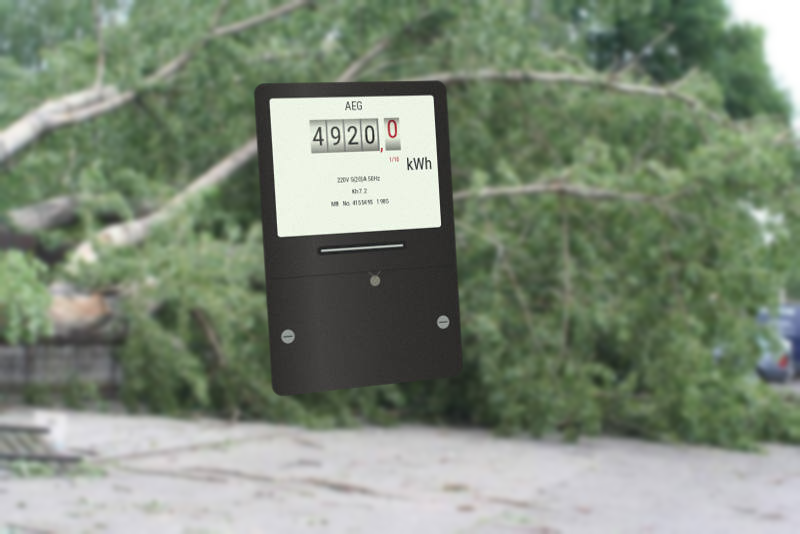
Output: 4920.0kWh
